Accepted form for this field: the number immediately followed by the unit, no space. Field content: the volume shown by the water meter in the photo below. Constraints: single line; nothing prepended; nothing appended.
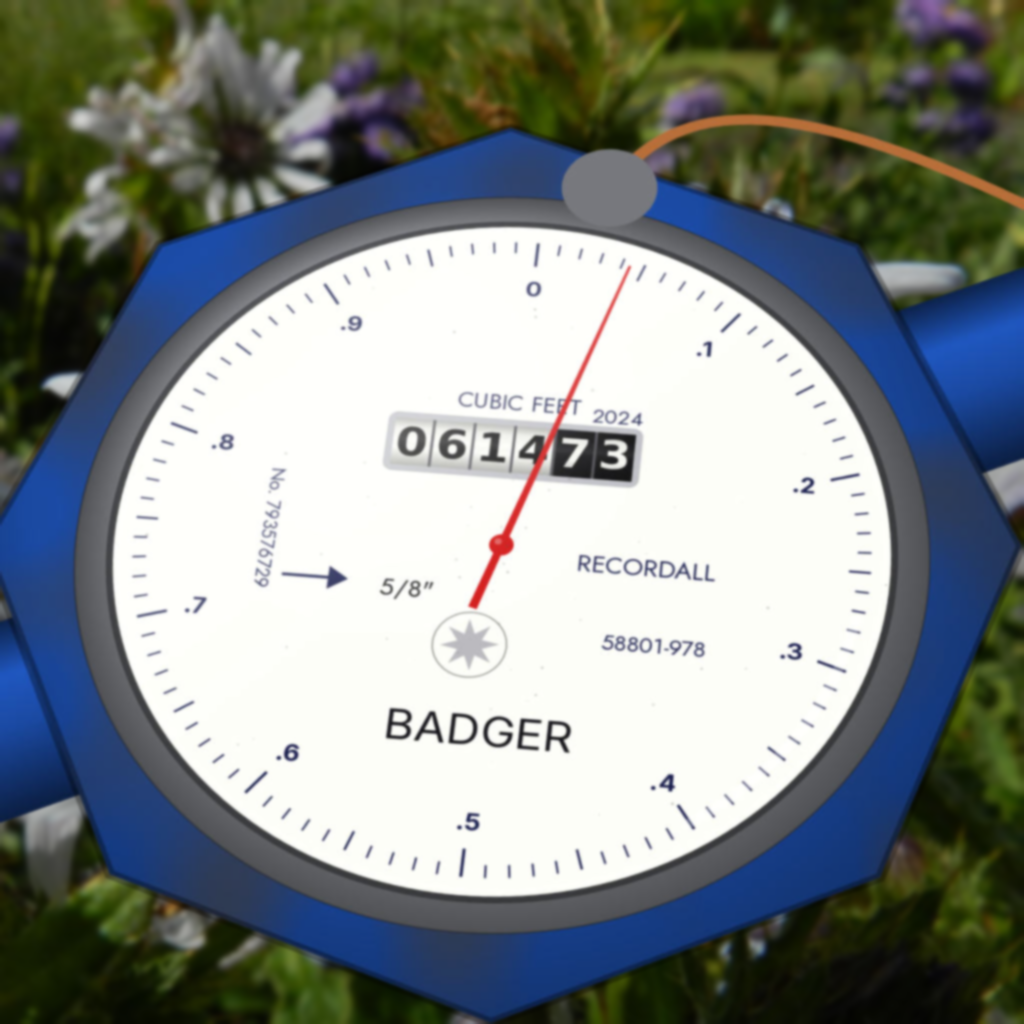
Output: 61473.04ft³
